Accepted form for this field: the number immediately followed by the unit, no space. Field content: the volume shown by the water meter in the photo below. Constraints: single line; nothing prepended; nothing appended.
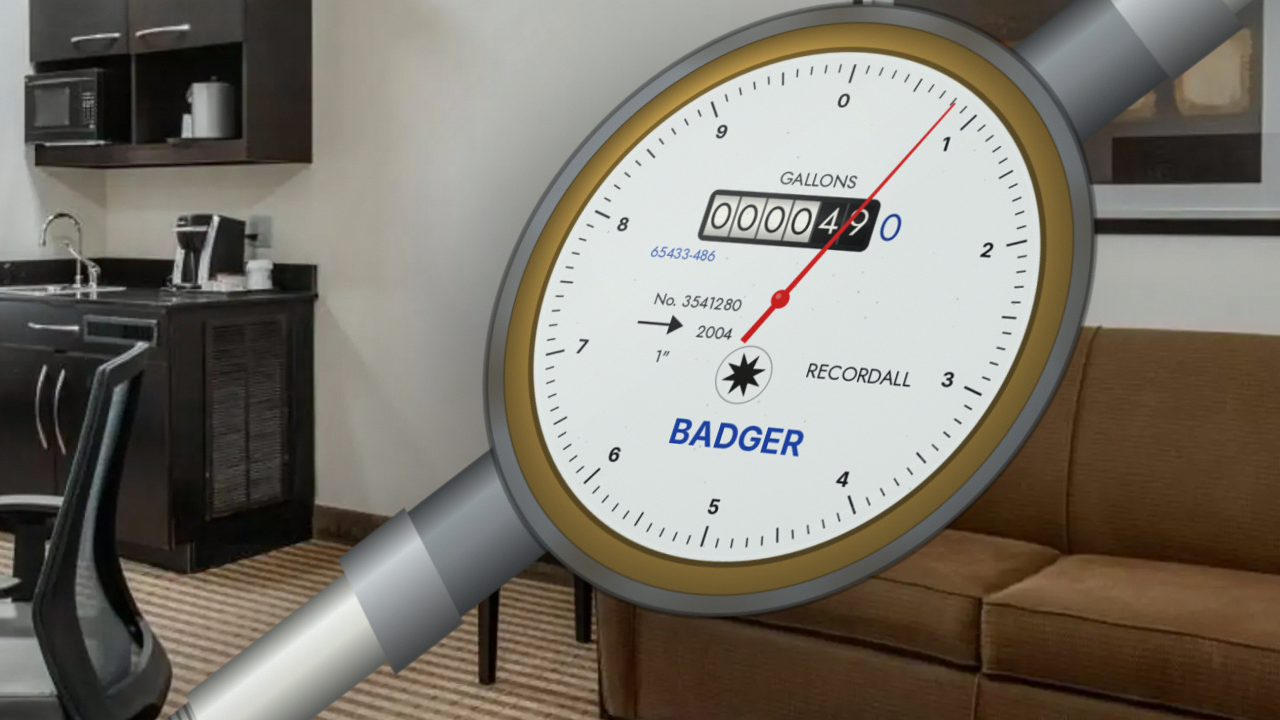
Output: 490.8gal
